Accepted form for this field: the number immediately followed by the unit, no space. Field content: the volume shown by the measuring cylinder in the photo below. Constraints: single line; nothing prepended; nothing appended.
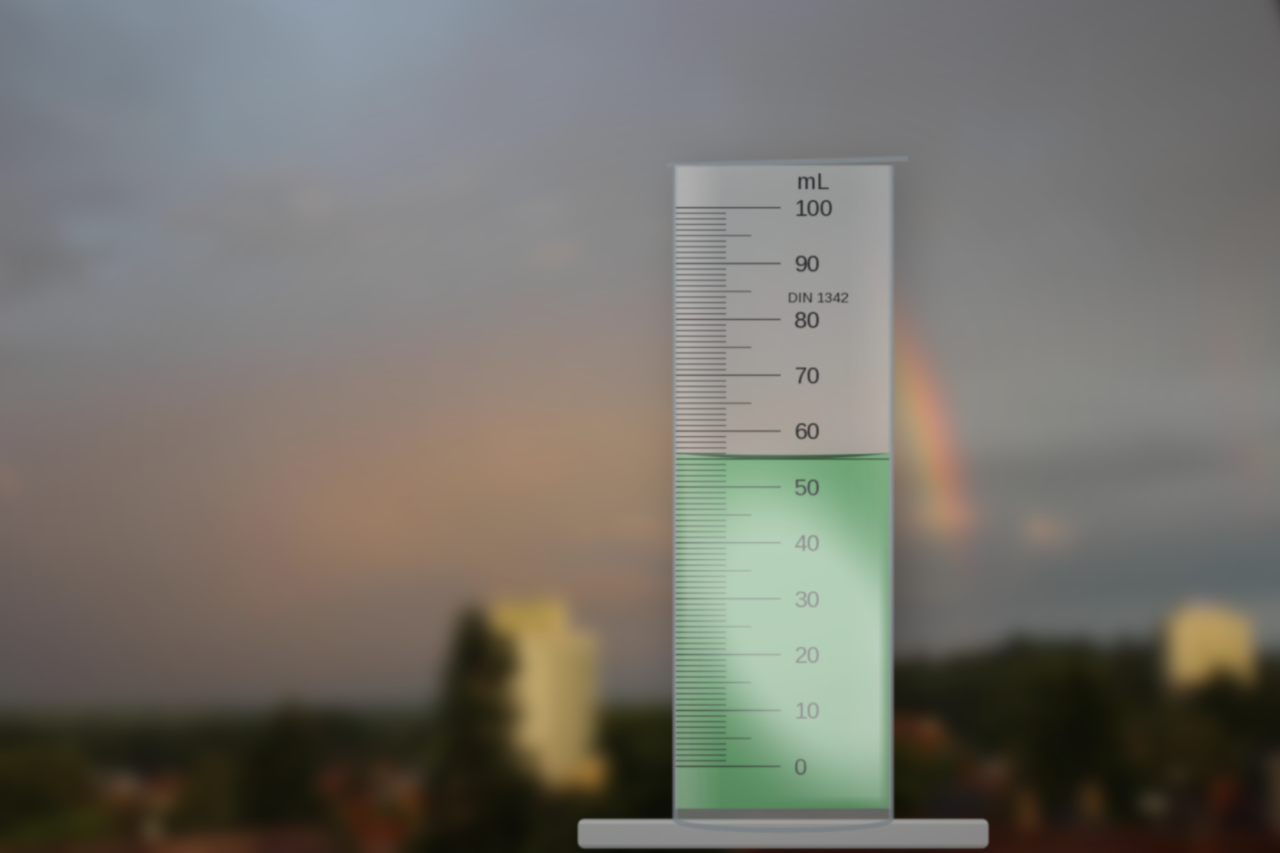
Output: 55mL
